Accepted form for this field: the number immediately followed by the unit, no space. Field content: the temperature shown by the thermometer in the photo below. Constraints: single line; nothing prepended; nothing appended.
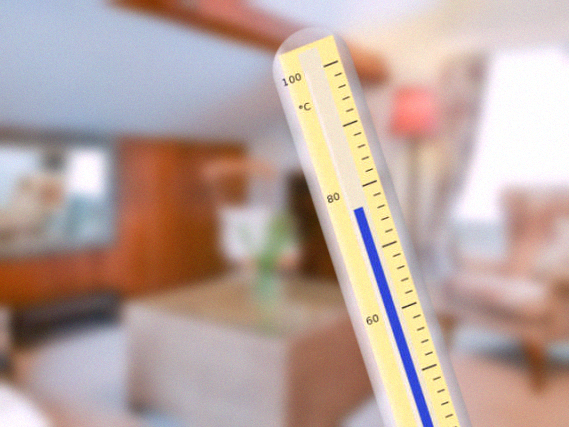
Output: 77°C
